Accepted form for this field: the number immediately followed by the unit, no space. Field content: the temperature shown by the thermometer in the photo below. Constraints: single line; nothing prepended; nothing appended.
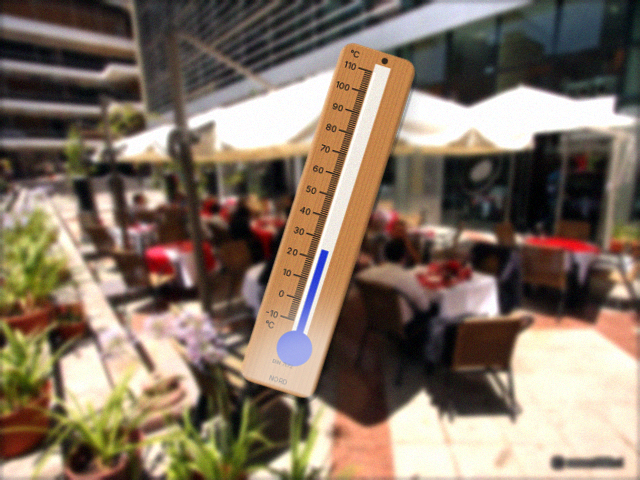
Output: 25°C
